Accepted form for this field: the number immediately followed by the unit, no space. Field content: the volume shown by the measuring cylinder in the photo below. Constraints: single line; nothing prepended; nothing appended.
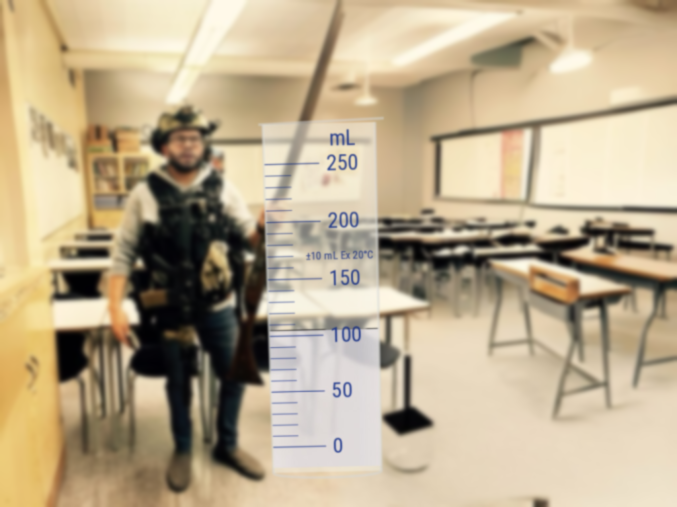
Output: 105mL
